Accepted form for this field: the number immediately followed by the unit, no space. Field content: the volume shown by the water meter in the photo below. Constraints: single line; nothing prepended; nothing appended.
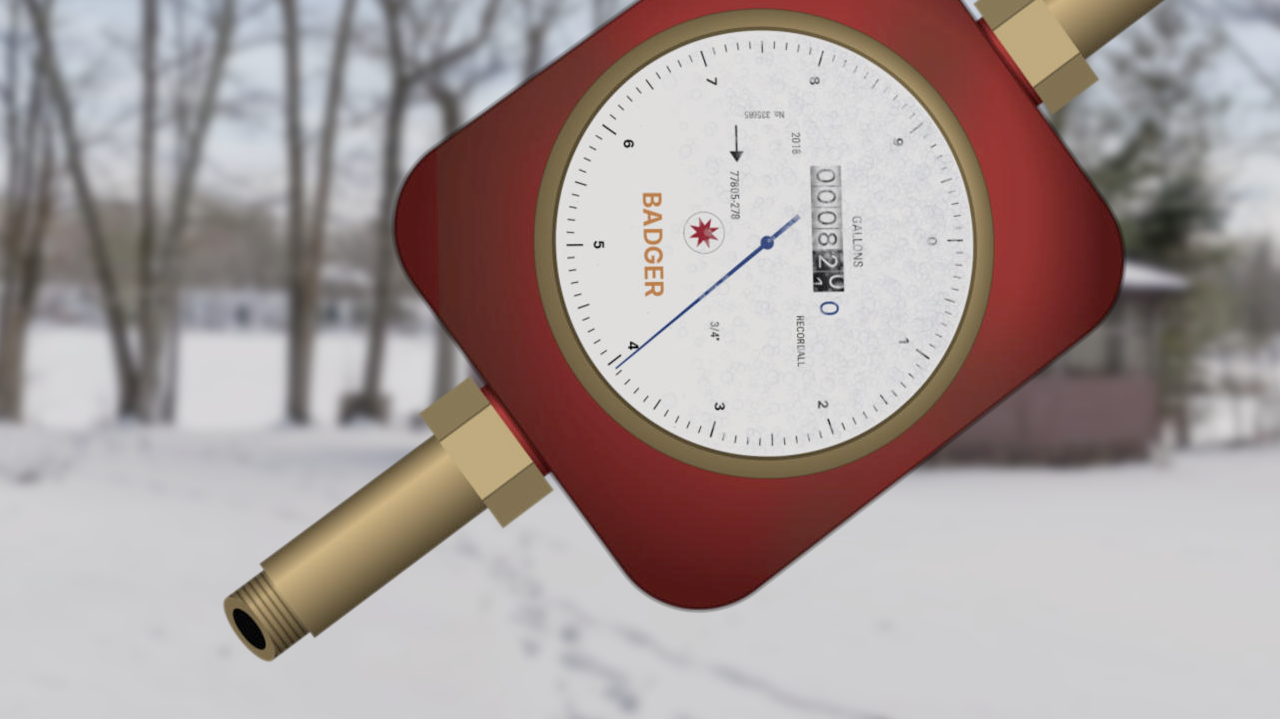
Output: 8203.9gal
